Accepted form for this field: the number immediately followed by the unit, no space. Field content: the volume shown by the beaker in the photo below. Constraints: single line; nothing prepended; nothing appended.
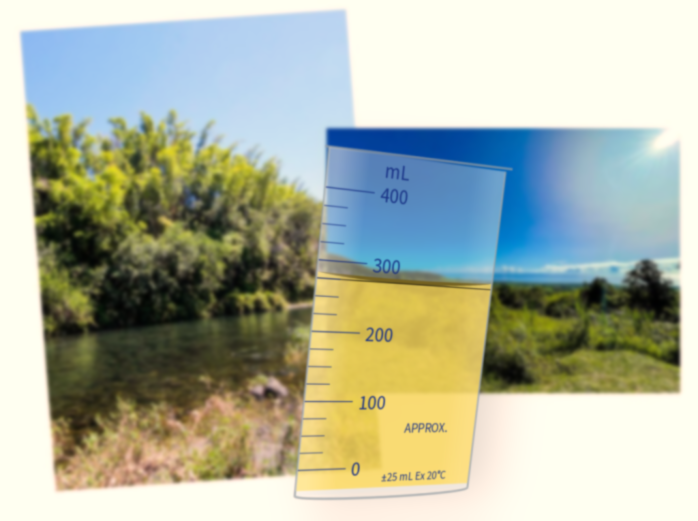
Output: 275mL
